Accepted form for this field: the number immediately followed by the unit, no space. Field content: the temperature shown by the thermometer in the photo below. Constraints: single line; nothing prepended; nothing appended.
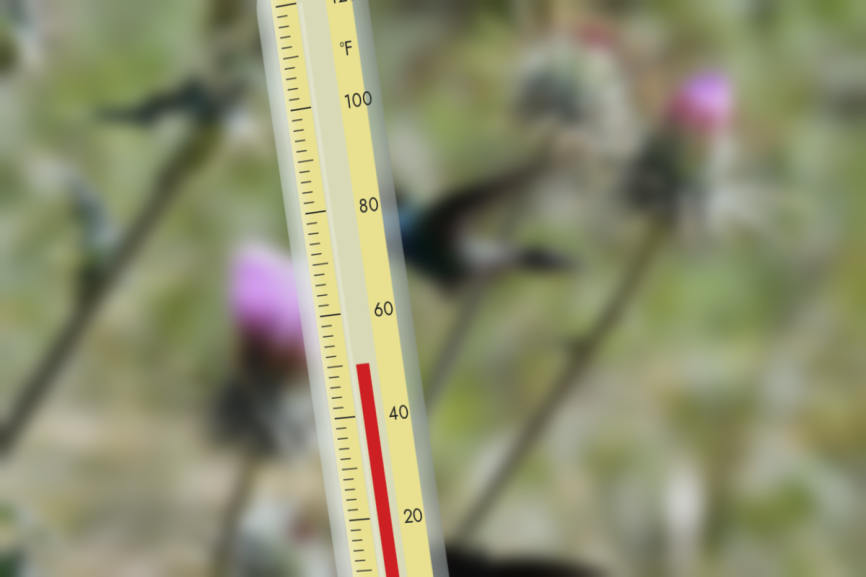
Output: 50°F
